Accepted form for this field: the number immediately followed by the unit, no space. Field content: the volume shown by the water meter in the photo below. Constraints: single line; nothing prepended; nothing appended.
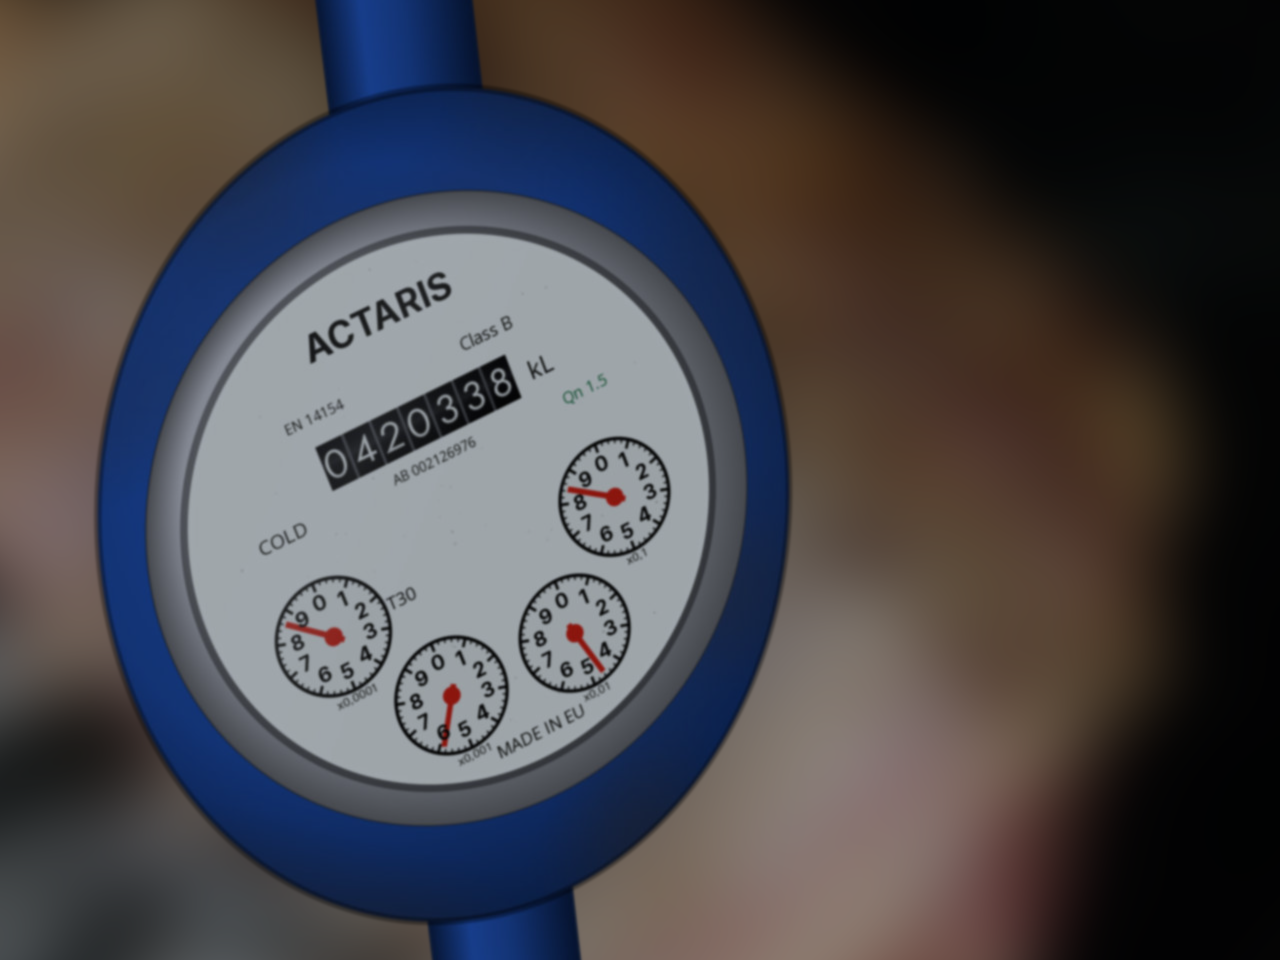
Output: 420338.8458kL
